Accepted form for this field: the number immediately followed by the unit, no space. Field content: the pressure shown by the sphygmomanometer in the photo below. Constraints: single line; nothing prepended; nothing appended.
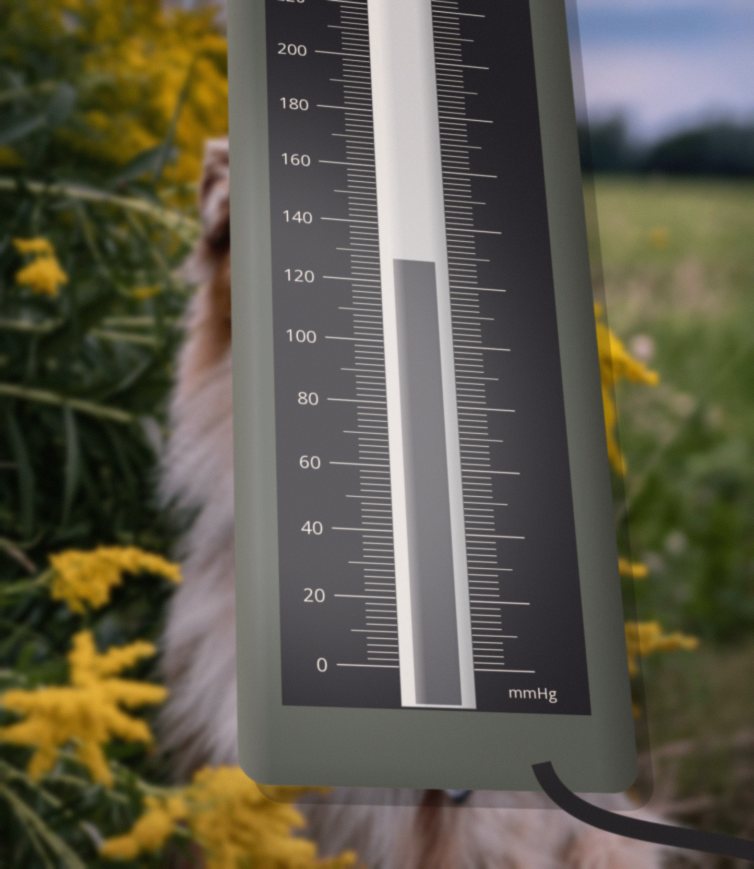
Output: 128mmHg
